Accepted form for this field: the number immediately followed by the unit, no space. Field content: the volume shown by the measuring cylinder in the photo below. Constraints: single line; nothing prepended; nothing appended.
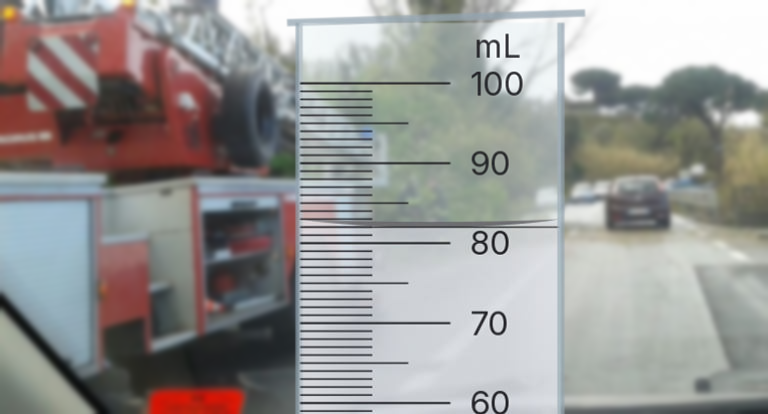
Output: 82mL
